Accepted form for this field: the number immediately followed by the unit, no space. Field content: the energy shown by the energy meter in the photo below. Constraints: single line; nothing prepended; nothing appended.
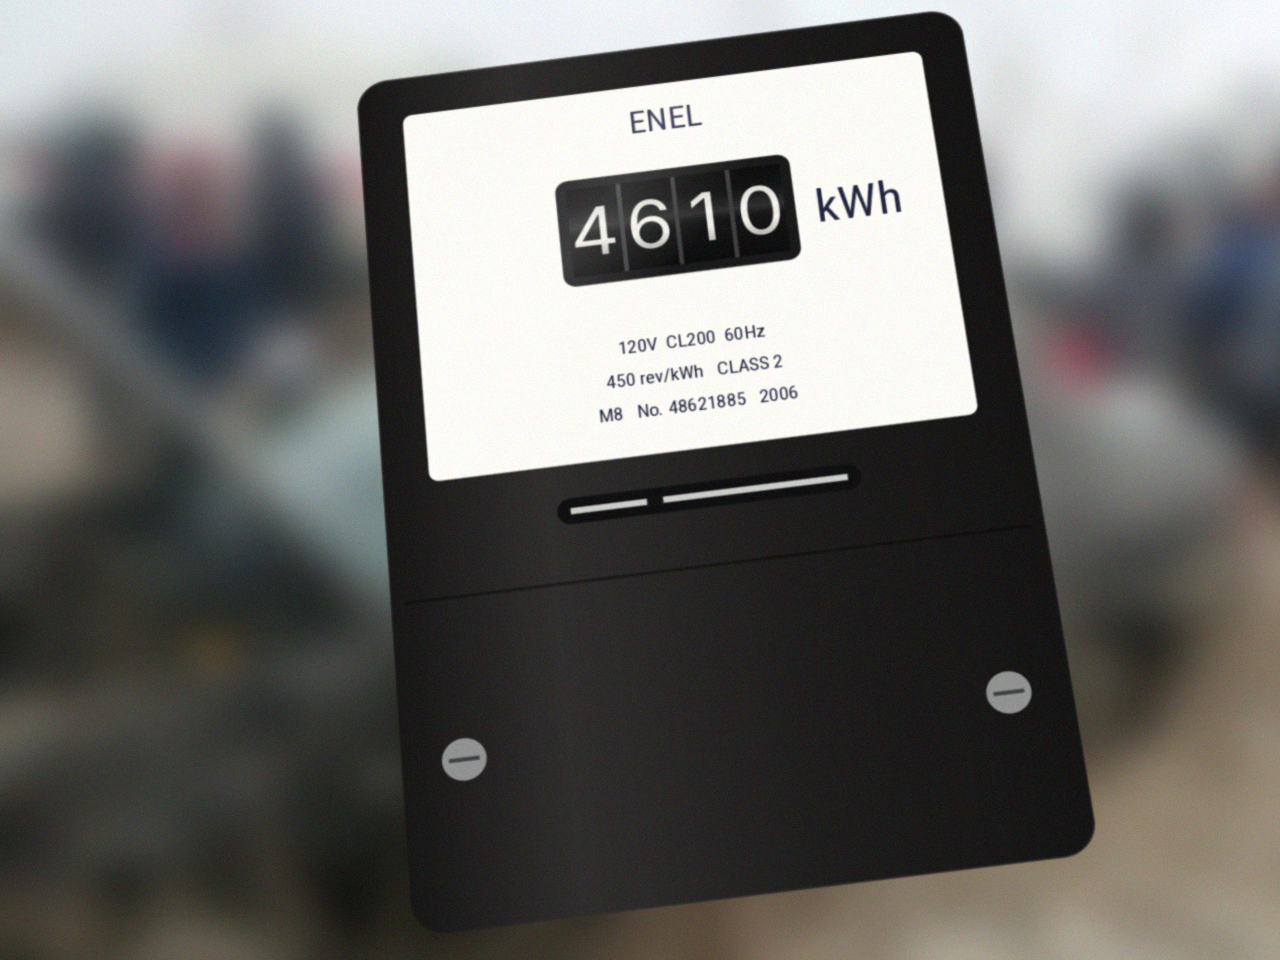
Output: 4610kWh
